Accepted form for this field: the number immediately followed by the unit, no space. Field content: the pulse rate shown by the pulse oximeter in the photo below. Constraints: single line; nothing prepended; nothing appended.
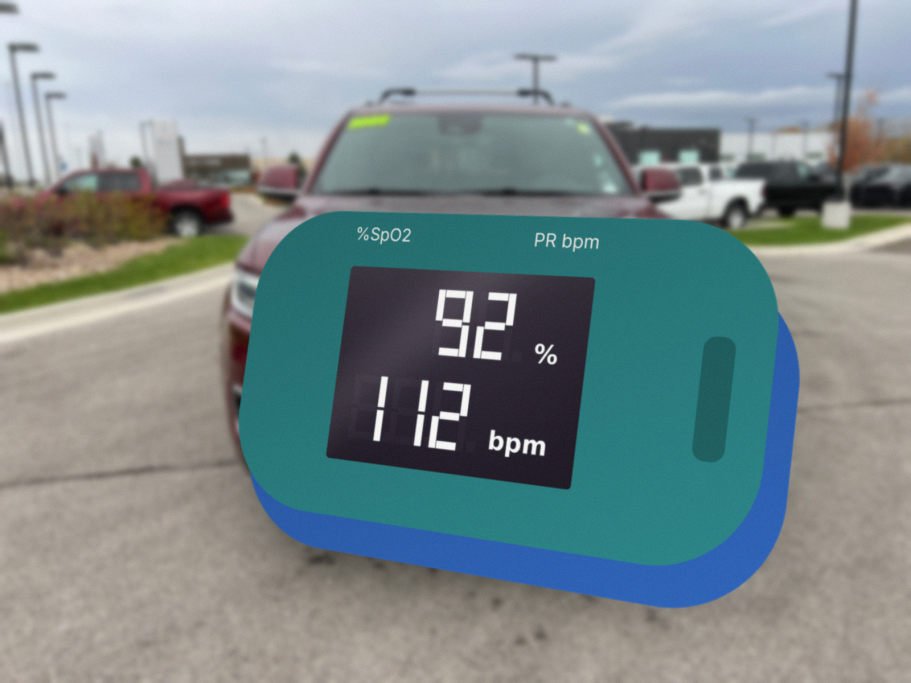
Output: 112bpm
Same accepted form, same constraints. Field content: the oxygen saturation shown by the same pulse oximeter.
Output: 92%
